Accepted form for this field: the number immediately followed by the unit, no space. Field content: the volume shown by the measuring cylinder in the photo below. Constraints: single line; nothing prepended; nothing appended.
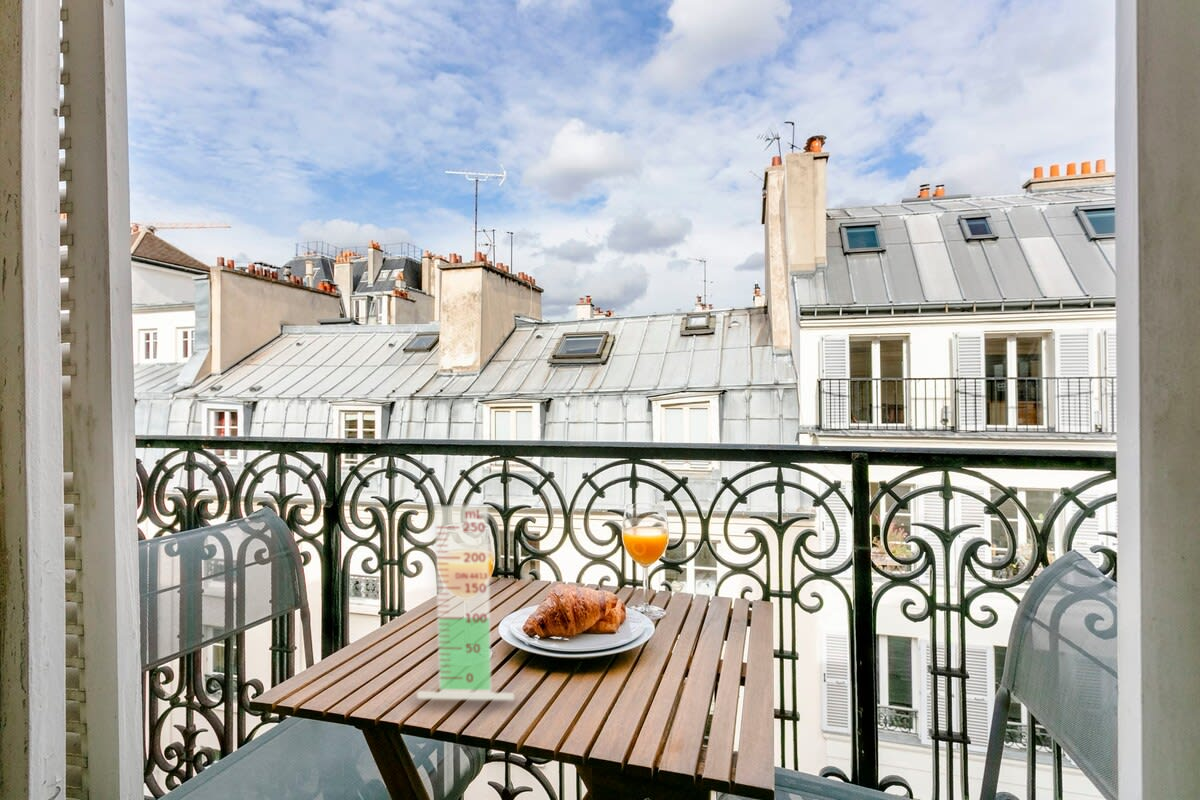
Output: 100mL
